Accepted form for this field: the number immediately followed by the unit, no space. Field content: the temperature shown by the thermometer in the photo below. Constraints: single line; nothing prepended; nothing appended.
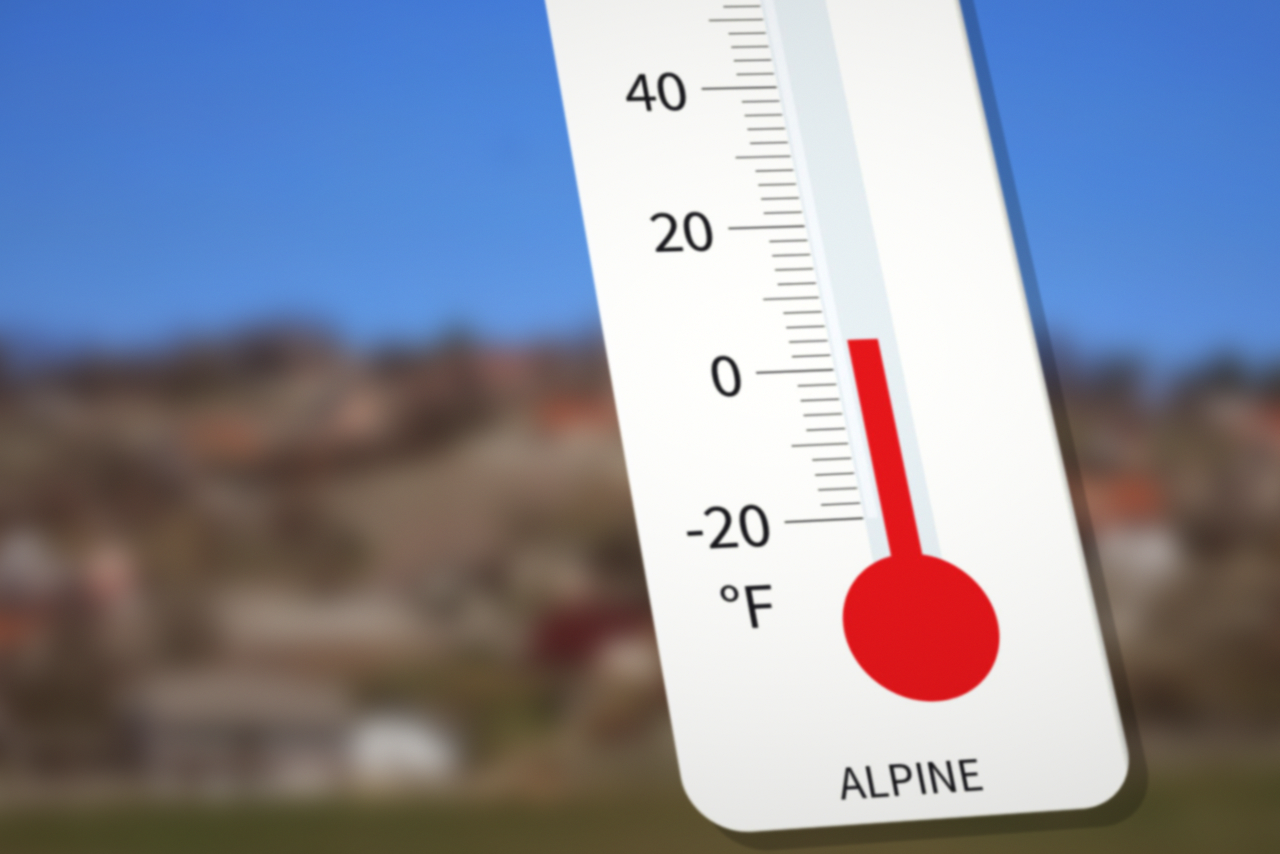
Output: 4°F
